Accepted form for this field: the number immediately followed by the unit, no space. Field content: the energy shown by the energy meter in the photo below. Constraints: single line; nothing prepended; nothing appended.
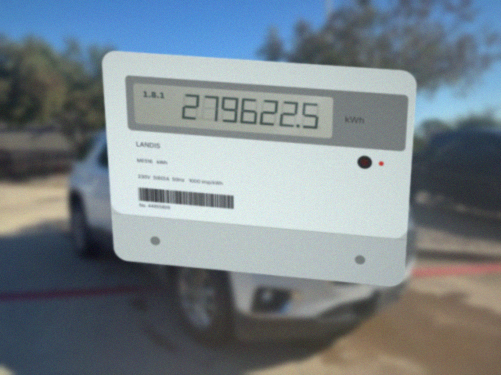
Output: 279622.5kWh
